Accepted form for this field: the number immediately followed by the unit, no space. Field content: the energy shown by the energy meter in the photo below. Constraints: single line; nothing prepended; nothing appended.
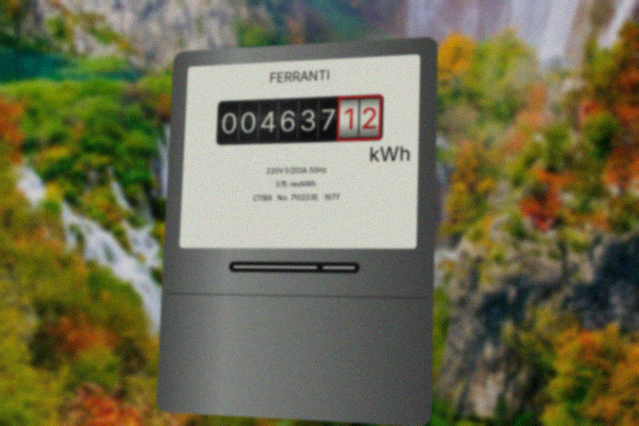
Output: 4637.12kWh
